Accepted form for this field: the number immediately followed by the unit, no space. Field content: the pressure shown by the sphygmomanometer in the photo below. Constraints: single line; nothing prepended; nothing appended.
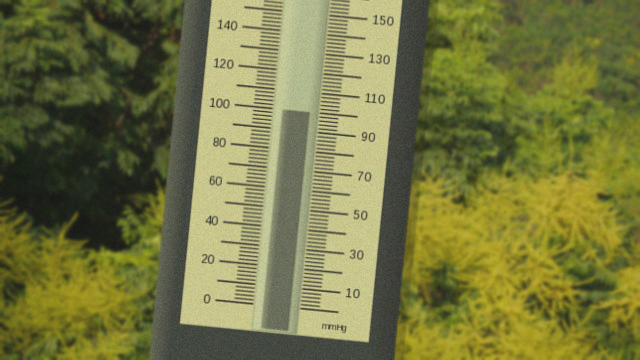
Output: 100mmHg
